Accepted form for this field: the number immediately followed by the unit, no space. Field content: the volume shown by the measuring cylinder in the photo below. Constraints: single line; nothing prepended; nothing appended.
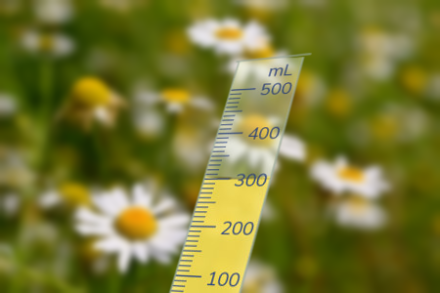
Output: 300mL
